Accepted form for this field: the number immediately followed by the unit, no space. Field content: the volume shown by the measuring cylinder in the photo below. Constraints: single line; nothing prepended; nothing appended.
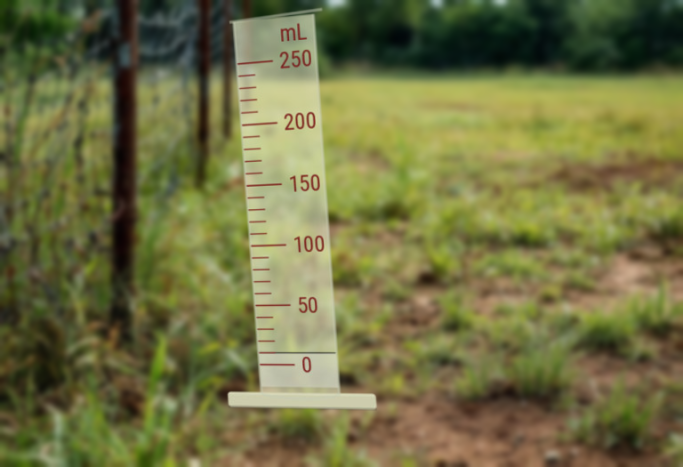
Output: 10mL
